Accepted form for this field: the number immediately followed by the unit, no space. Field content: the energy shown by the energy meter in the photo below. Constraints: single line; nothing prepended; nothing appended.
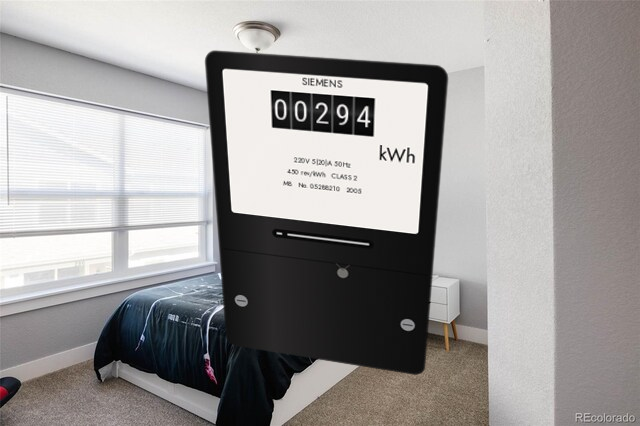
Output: 294kWh
